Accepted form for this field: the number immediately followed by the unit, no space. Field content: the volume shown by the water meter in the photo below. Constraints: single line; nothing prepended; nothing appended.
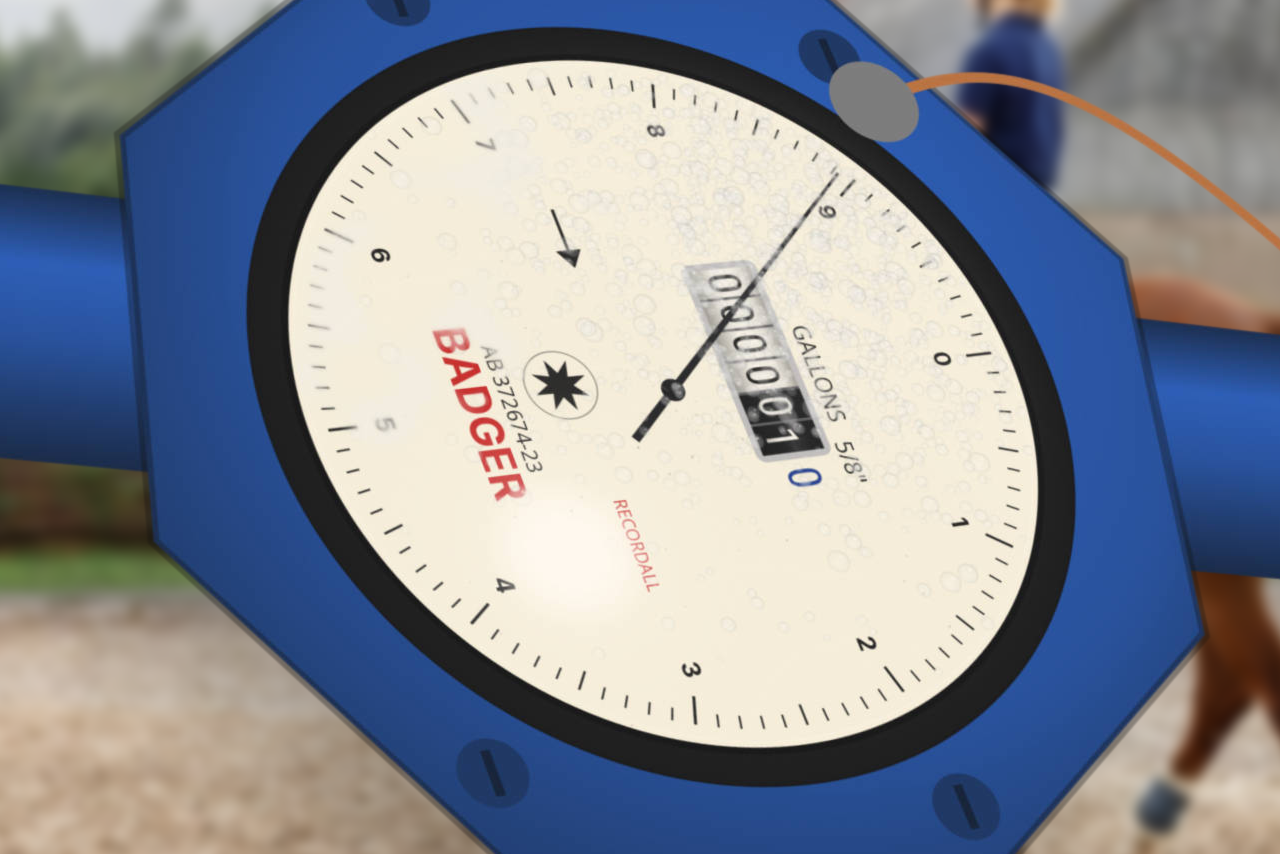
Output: 8.9gal
